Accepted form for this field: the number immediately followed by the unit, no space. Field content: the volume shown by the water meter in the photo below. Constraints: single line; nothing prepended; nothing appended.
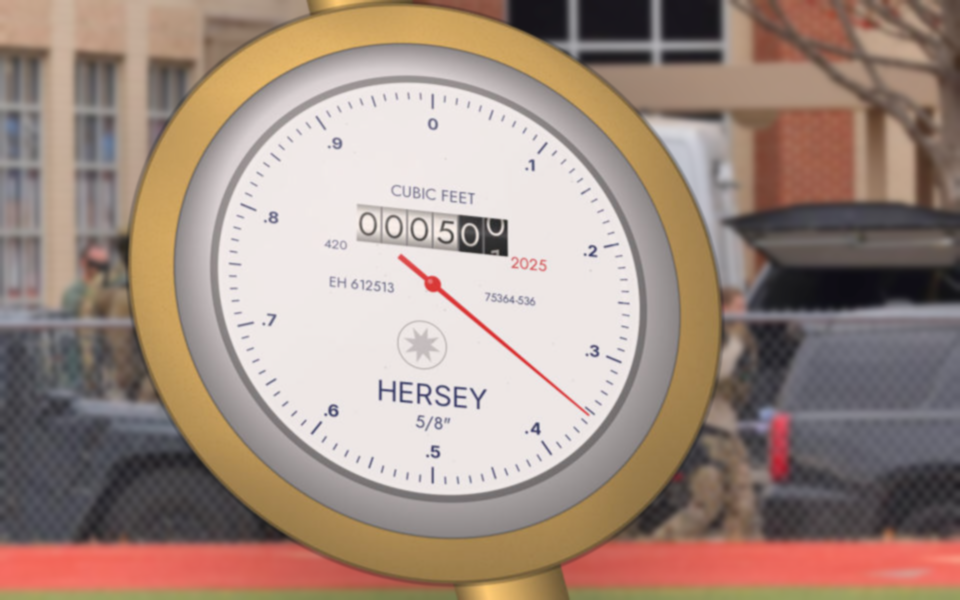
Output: 500.35ft³
